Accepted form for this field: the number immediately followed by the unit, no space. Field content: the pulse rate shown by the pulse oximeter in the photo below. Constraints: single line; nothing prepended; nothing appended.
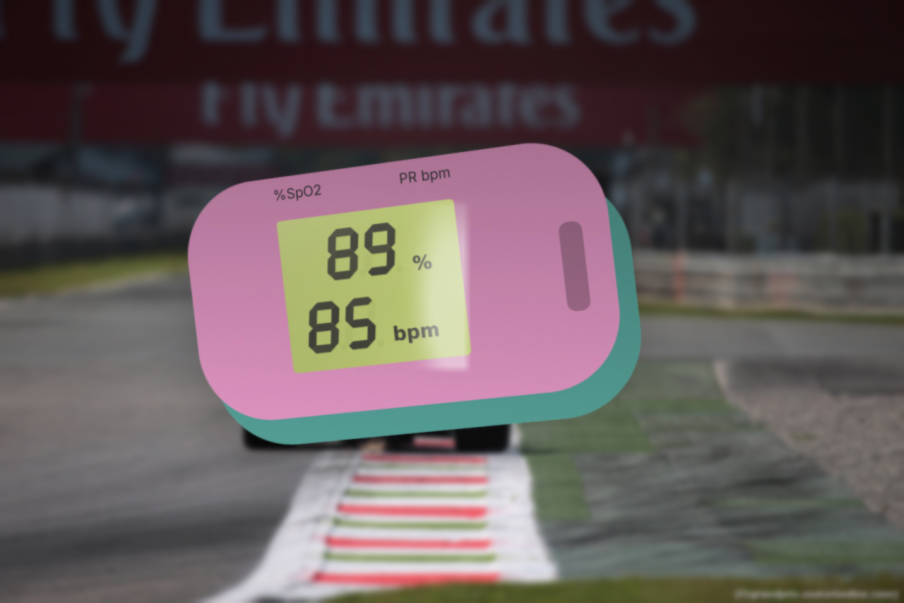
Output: 85bpm
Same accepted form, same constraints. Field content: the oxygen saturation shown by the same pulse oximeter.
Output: 89%
